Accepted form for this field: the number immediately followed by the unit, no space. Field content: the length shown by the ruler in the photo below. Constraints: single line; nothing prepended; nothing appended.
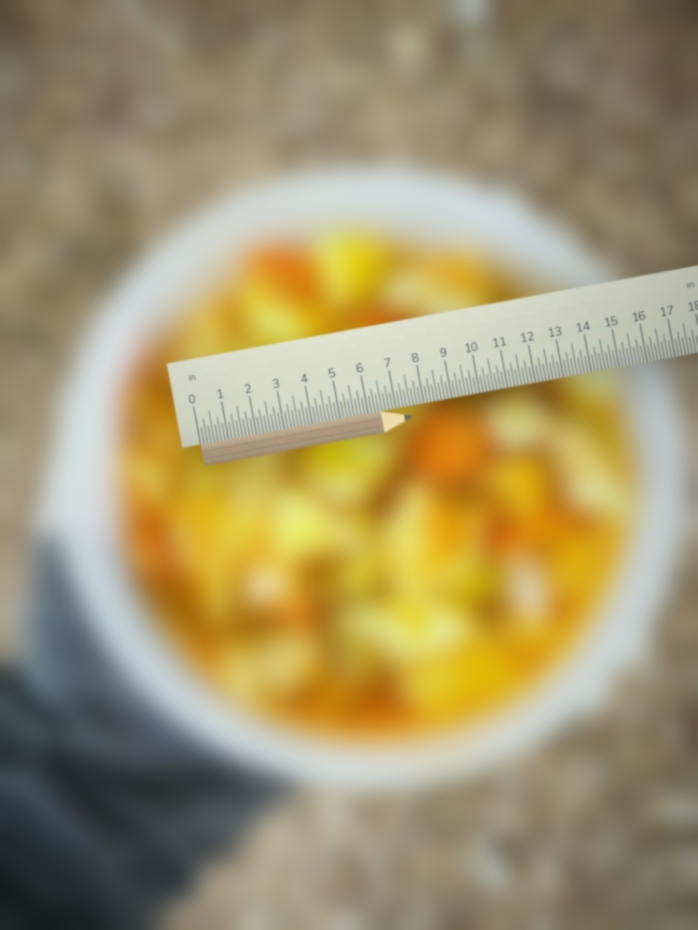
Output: 7.5in
